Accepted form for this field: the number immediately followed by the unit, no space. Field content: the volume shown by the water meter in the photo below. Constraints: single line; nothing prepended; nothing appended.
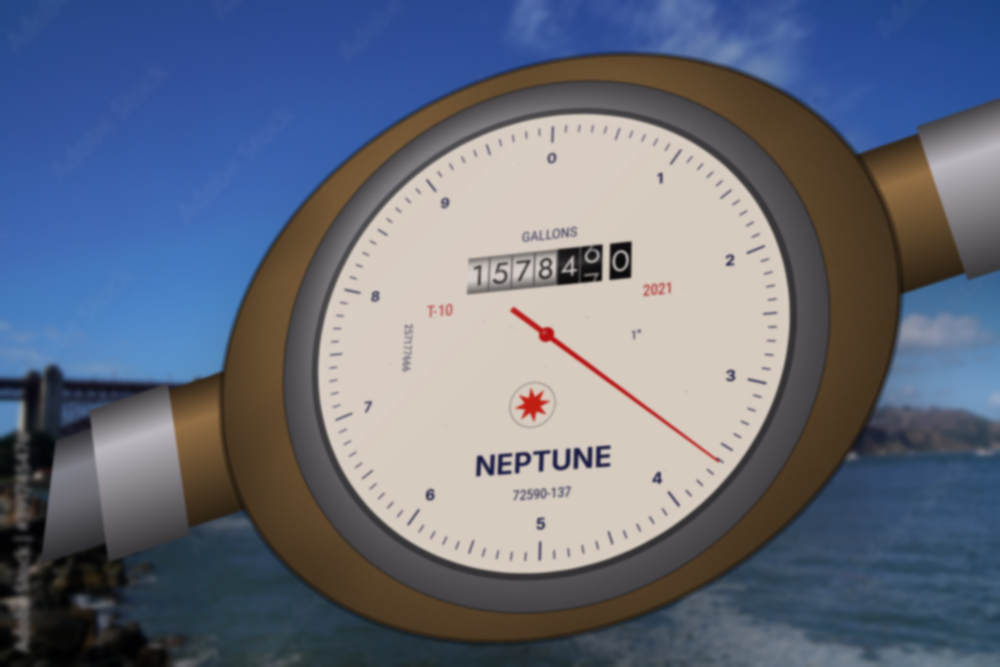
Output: 1578463.6gal
